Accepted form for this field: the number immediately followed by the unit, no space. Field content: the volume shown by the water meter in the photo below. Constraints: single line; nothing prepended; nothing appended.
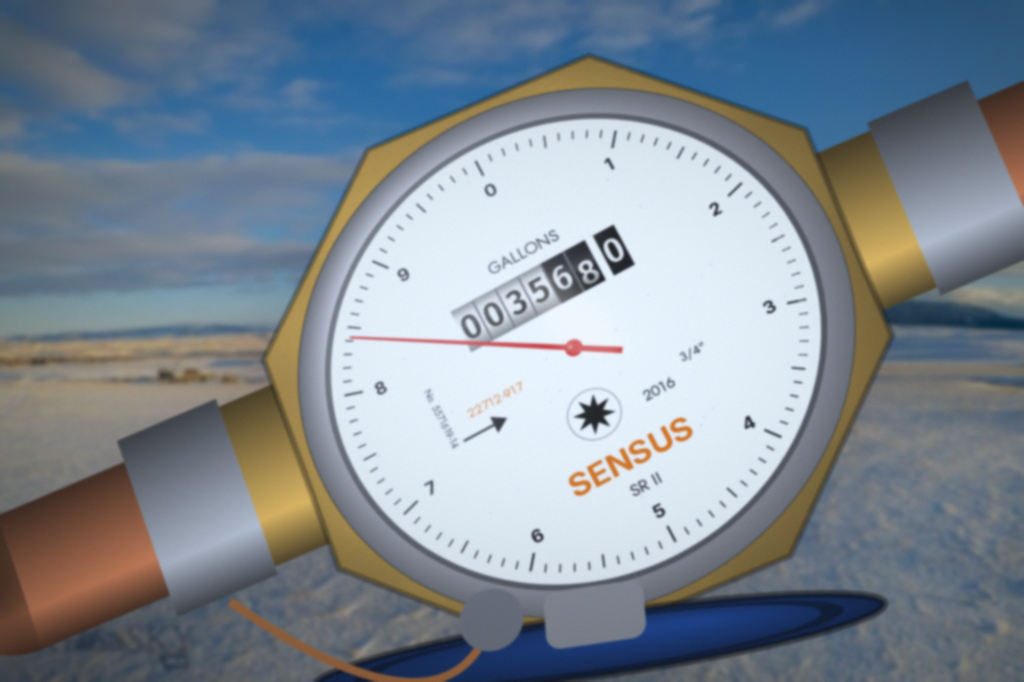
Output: 35678.4gal
